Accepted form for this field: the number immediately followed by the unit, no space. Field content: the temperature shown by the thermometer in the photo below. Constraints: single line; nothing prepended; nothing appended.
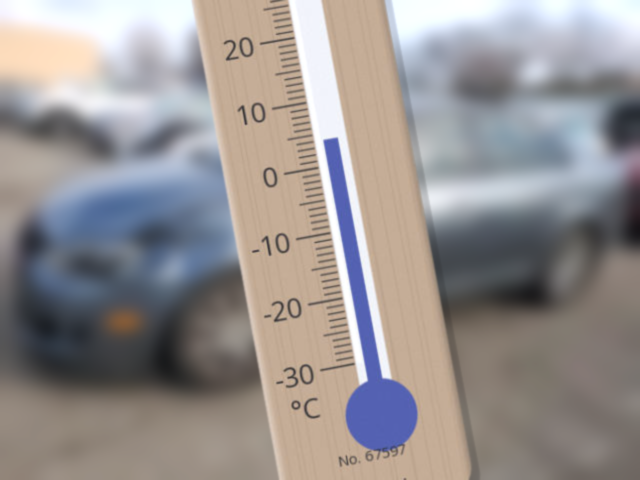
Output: 4°C
